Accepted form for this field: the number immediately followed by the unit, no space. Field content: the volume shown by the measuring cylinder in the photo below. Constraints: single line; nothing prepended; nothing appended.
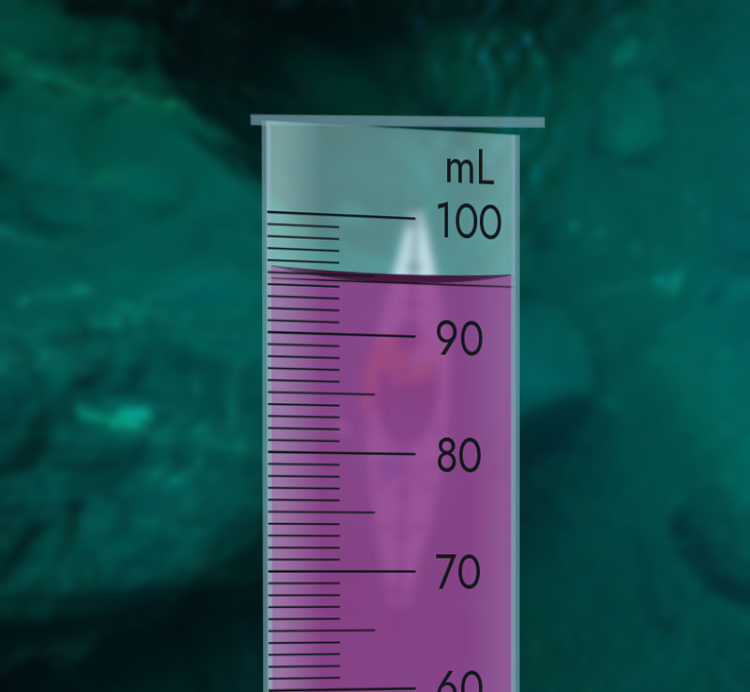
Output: 94.5mL
